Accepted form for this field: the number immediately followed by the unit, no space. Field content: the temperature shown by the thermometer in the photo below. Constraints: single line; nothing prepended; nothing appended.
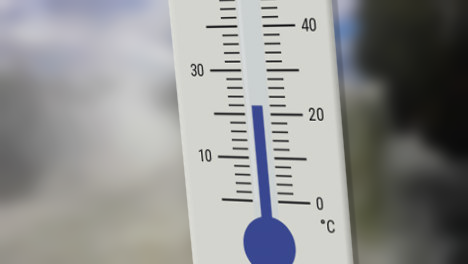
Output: 22°C
